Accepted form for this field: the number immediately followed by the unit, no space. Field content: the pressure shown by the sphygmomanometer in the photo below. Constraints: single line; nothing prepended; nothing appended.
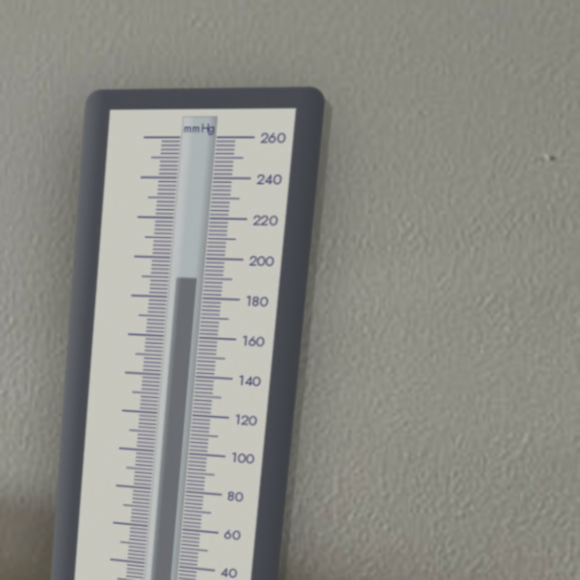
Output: 190mmHg
